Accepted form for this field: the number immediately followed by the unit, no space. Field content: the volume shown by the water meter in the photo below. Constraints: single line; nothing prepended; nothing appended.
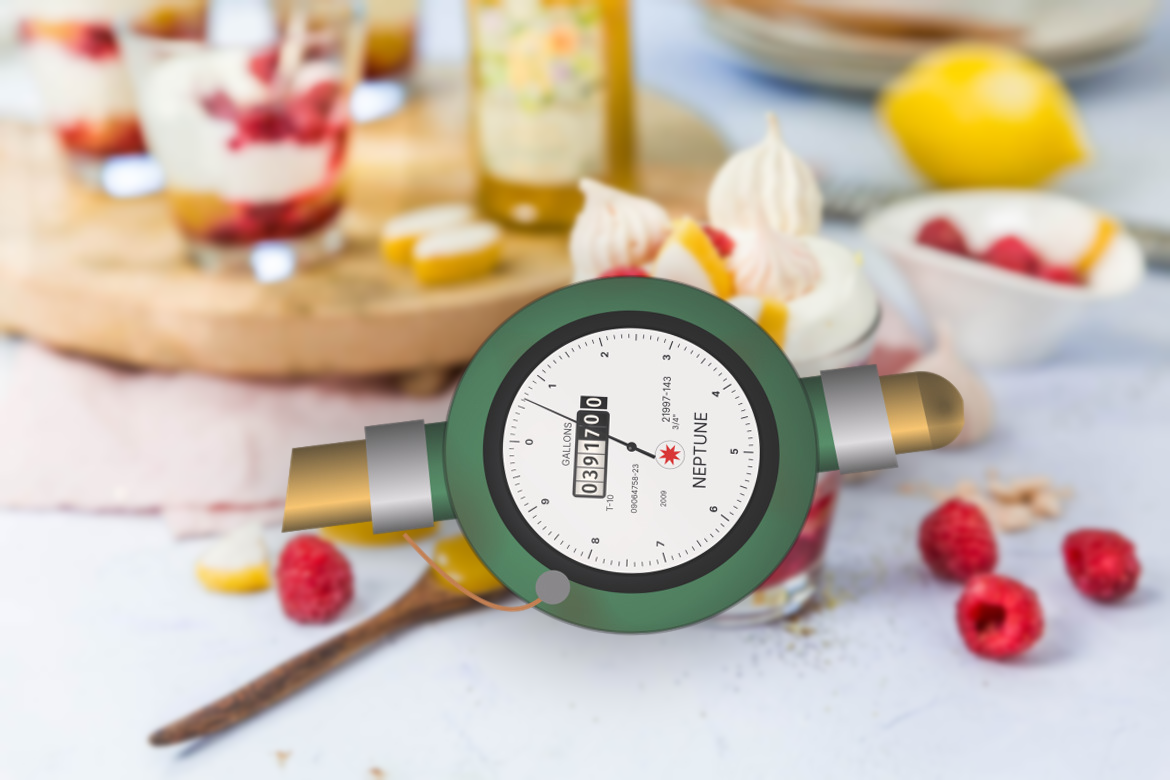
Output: 391700.6gal
